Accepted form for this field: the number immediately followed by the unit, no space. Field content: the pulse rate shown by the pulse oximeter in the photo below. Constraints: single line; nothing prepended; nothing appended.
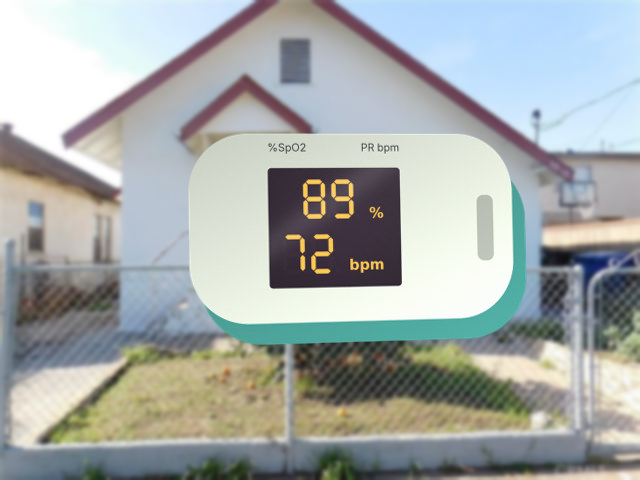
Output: 72bpm
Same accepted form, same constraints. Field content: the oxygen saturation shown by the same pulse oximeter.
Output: 89%
